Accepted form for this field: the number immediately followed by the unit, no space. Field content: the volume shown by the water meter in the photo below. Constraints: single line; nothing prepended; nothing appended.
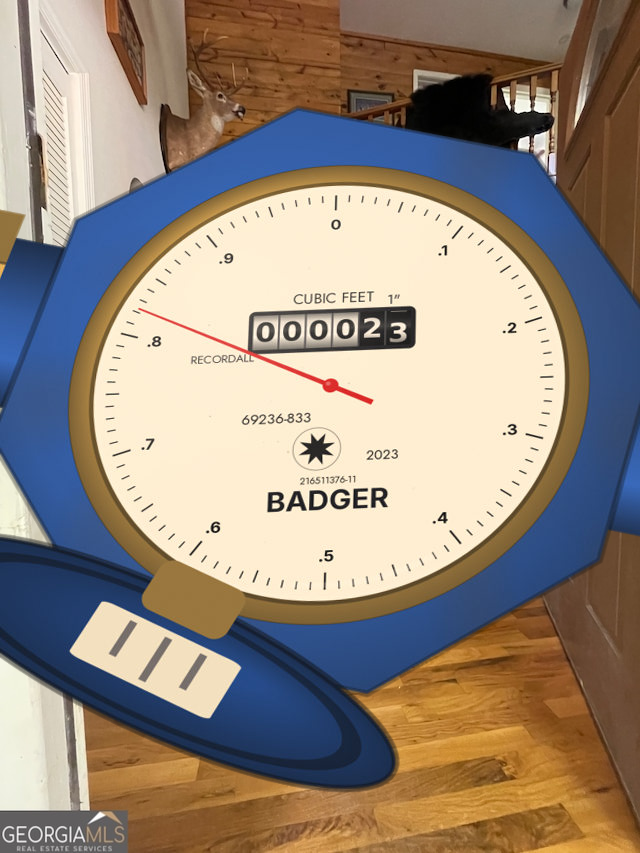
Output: 22.82ft³
